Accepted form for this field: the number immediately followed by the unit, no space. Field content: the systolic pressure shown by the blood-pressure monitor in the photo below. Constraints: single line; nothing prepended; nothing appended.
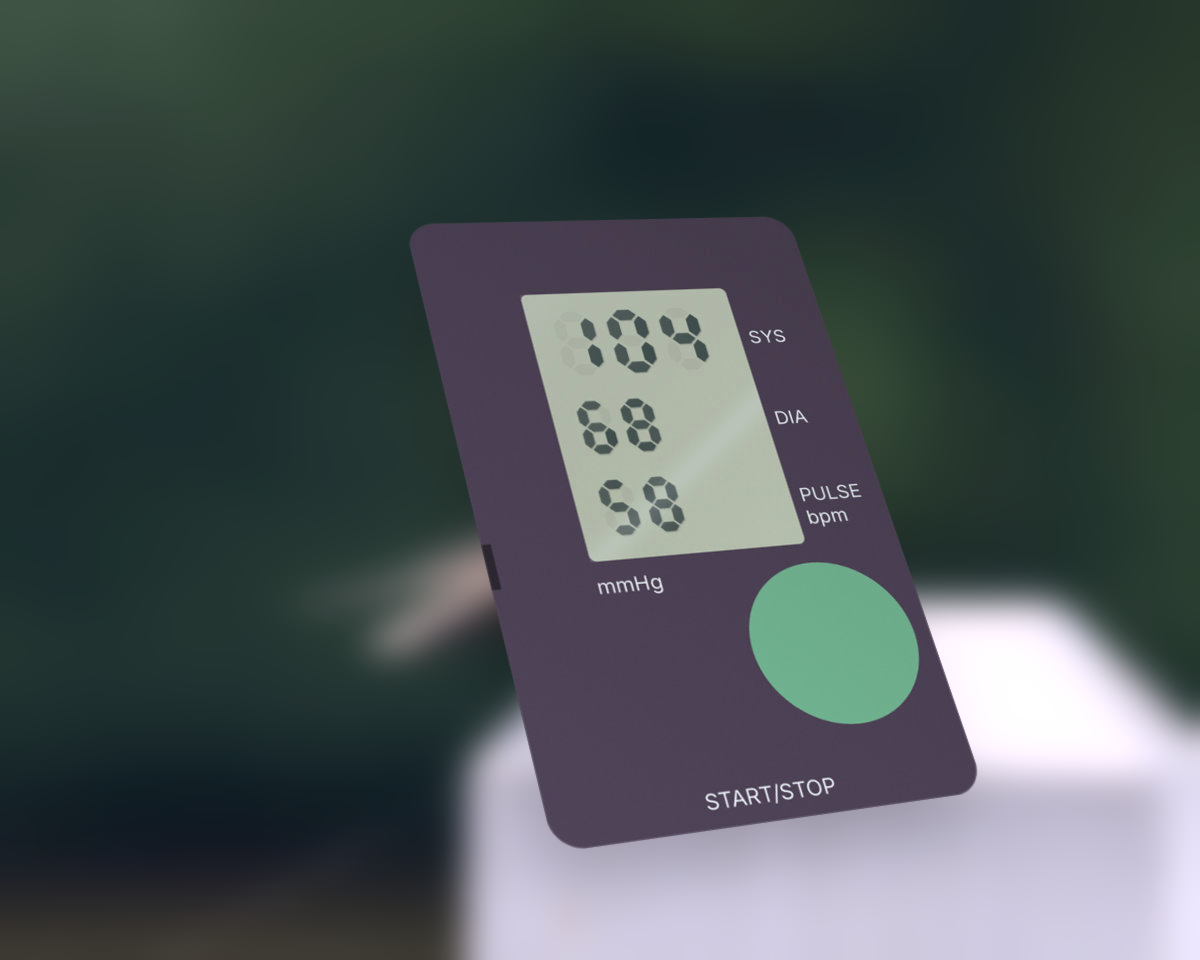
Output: 104mmHg
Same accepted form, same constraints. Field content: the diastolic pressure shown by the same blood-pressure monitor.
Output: 68mmHg
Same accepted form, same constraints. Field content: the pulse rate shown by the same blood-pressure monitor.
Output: 58bpm
